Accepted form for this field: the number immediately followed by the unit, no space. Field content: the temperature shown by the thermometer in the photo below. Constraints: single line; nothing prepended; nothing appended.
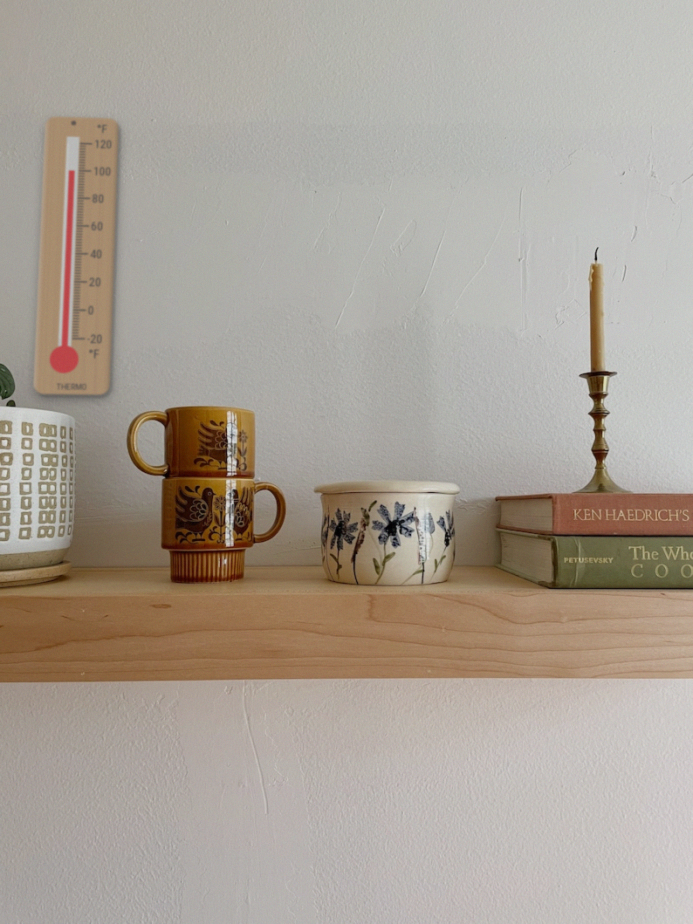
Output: 100°F
